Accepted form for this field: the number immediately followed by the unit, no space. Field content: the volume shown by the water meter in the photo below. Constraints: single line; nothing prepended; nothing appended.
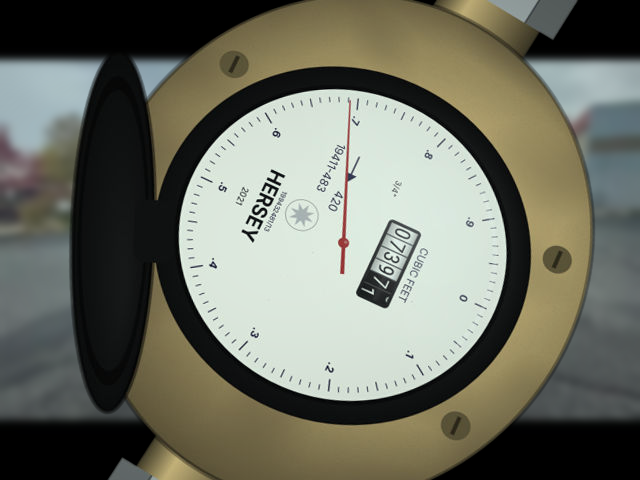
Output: 73970.69ft³
